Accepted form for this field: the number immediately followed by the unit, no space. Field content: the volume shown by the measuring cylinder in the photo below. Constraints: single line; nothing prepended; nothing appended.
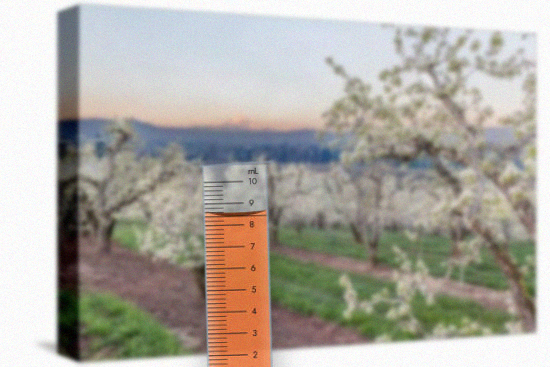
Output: 8.4mL
